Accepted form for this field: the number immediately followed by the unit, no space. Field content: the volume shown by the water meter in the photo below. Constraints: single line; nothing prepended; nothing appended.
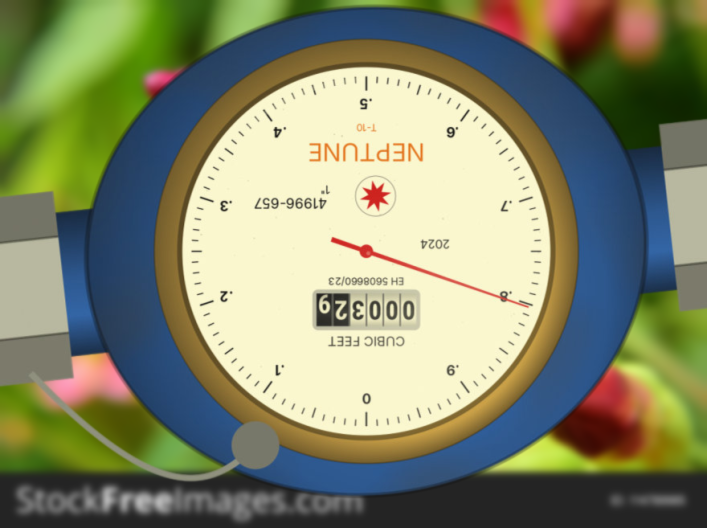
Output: 328.80ft³
